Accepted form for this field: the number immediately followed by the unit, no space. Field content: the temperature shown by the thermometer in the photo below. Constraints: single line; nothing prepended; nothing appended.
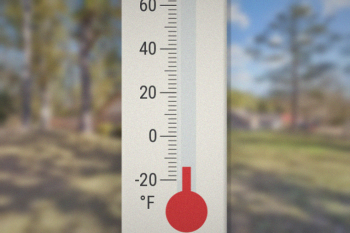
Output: -14°F
